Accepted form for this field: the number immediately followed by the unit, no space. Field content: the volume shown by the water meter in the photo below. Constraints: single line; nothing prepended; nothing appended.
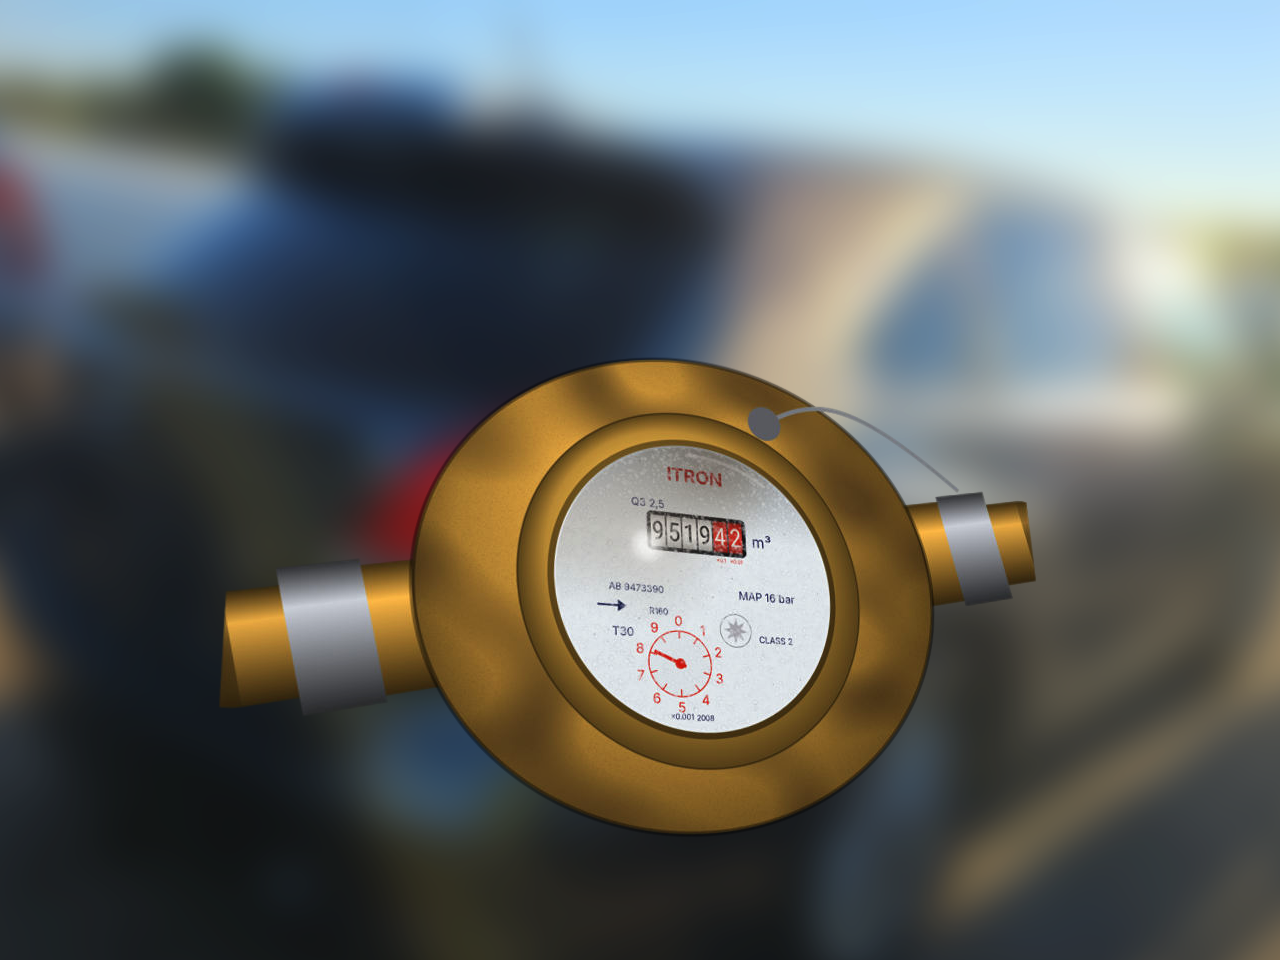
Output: 9519.428m³
